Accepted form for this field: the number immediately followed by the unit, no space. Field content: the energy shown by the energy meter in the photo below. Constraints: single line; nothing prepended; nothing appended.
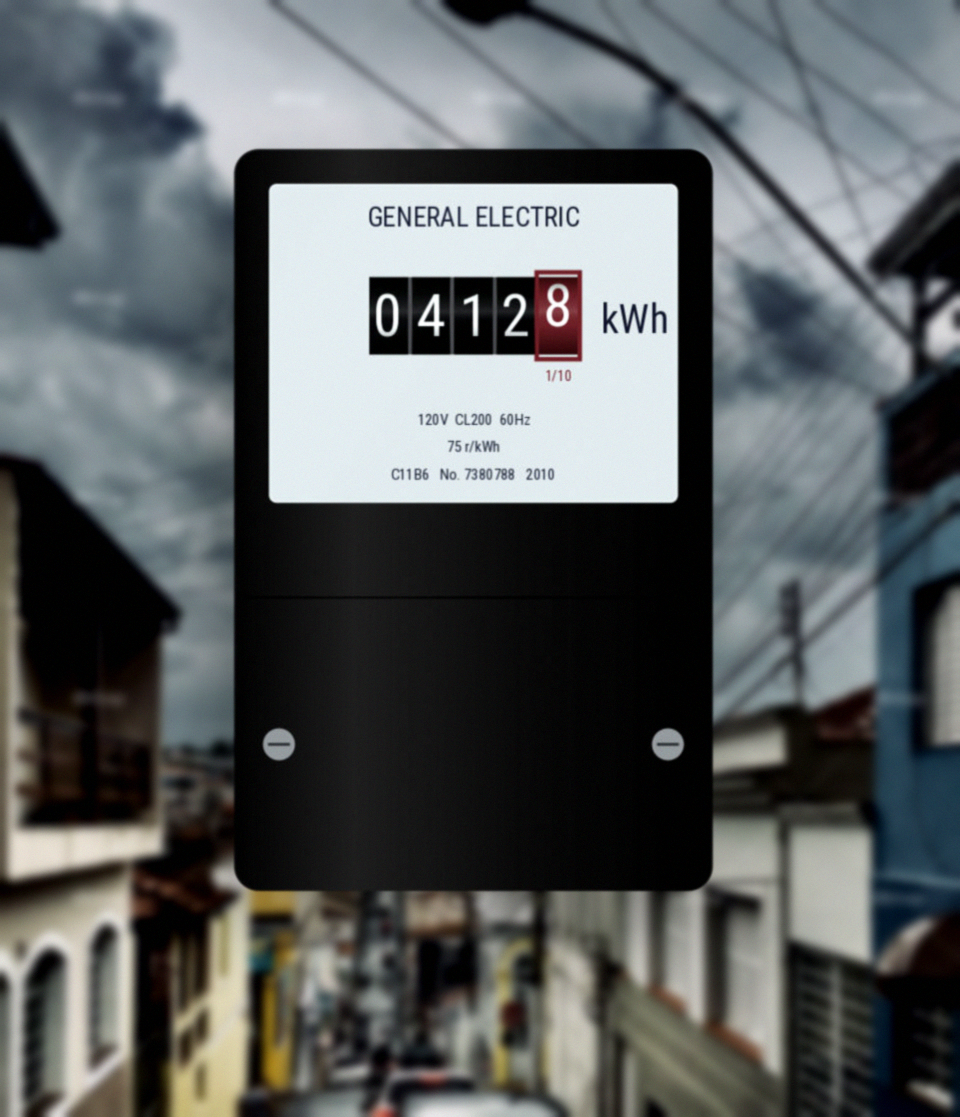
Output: 412.8kWh
